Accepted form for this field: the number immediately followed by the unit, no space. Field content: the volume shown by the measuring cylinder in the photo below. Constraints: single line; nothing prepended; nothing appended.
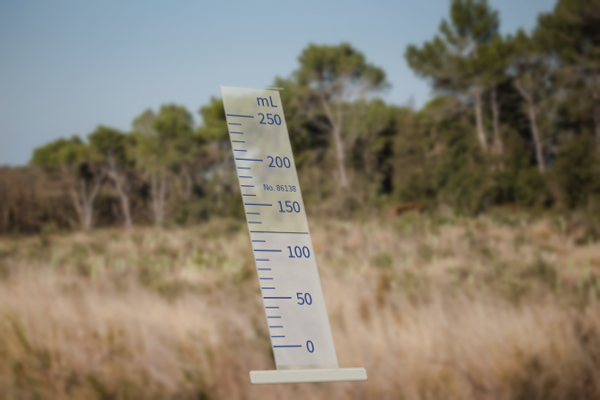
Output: 120mL
